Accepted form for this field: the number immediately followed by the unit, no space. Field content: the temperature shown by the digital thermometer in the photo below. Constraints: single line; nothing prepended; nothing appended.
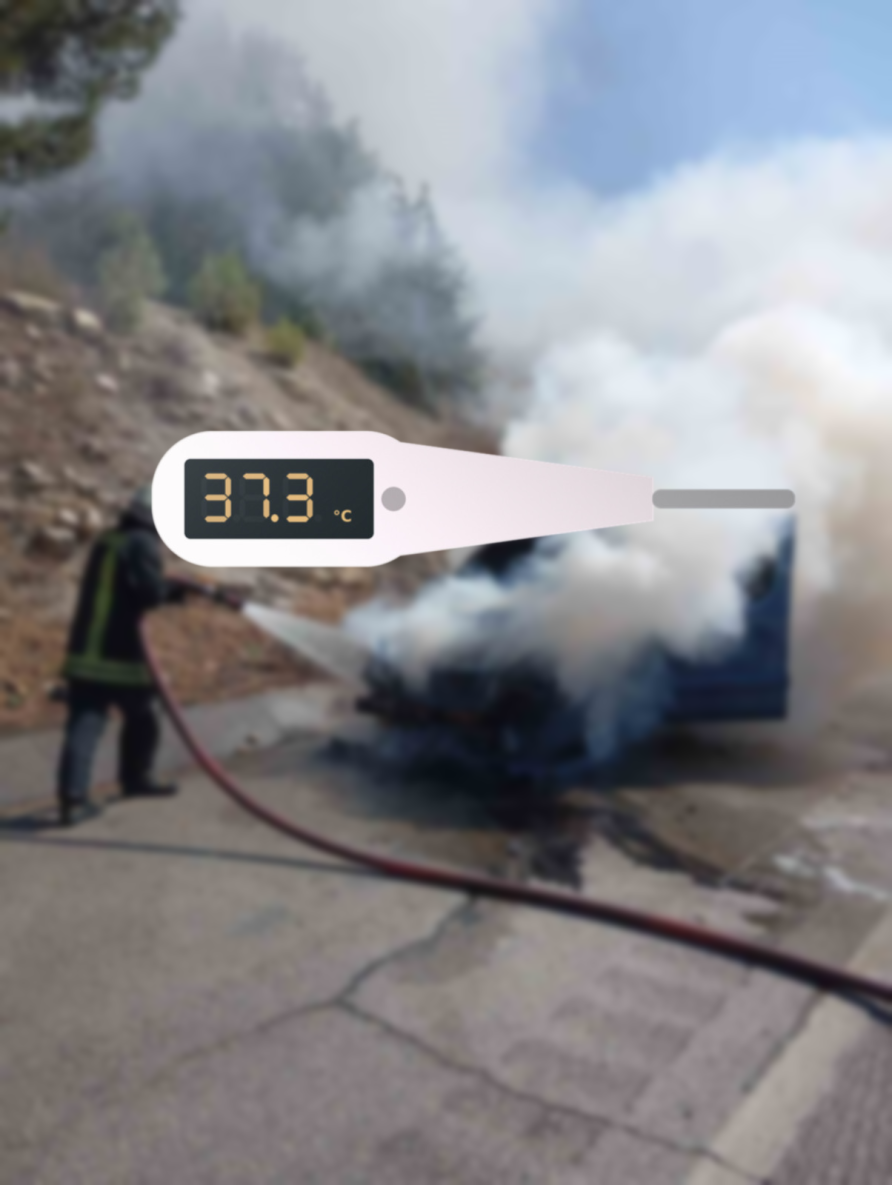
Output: 37.3°C
